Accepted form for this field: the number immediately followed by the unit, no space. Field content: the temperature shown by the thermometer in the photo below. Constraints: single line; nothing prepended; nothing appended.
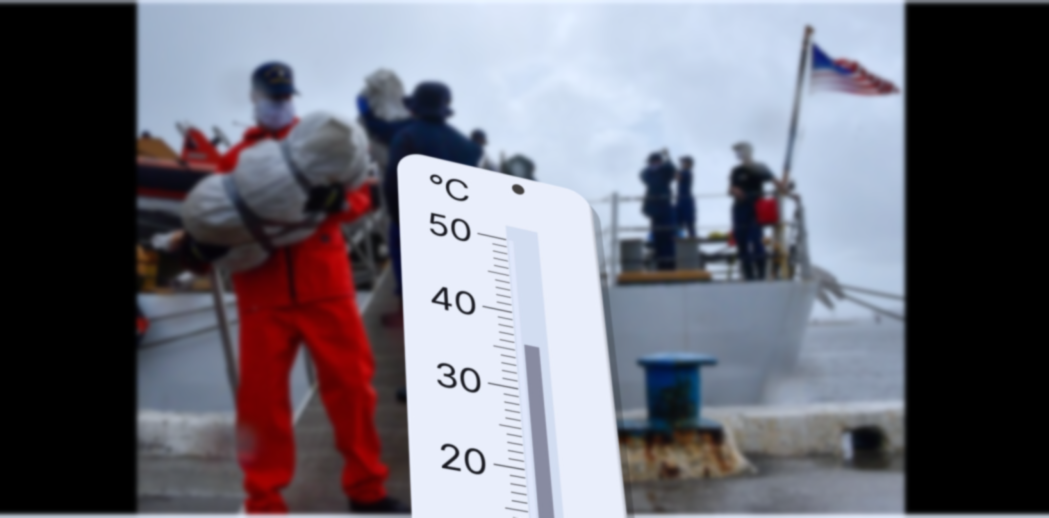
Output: 36°C
